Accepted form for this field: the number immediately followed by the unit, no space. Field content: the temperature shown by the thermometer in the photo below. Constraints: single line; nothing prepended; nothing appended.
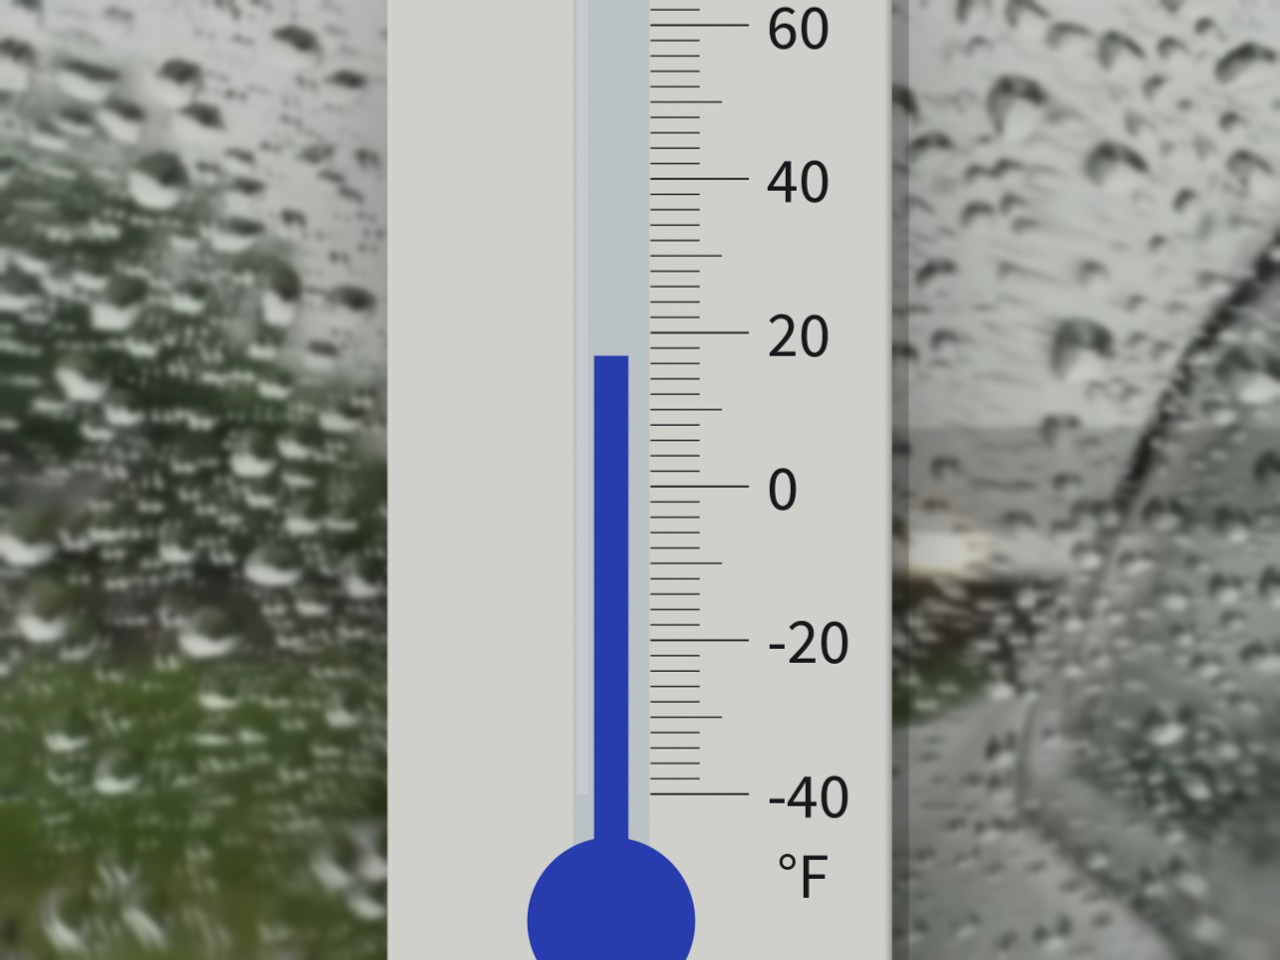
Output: 17°F
